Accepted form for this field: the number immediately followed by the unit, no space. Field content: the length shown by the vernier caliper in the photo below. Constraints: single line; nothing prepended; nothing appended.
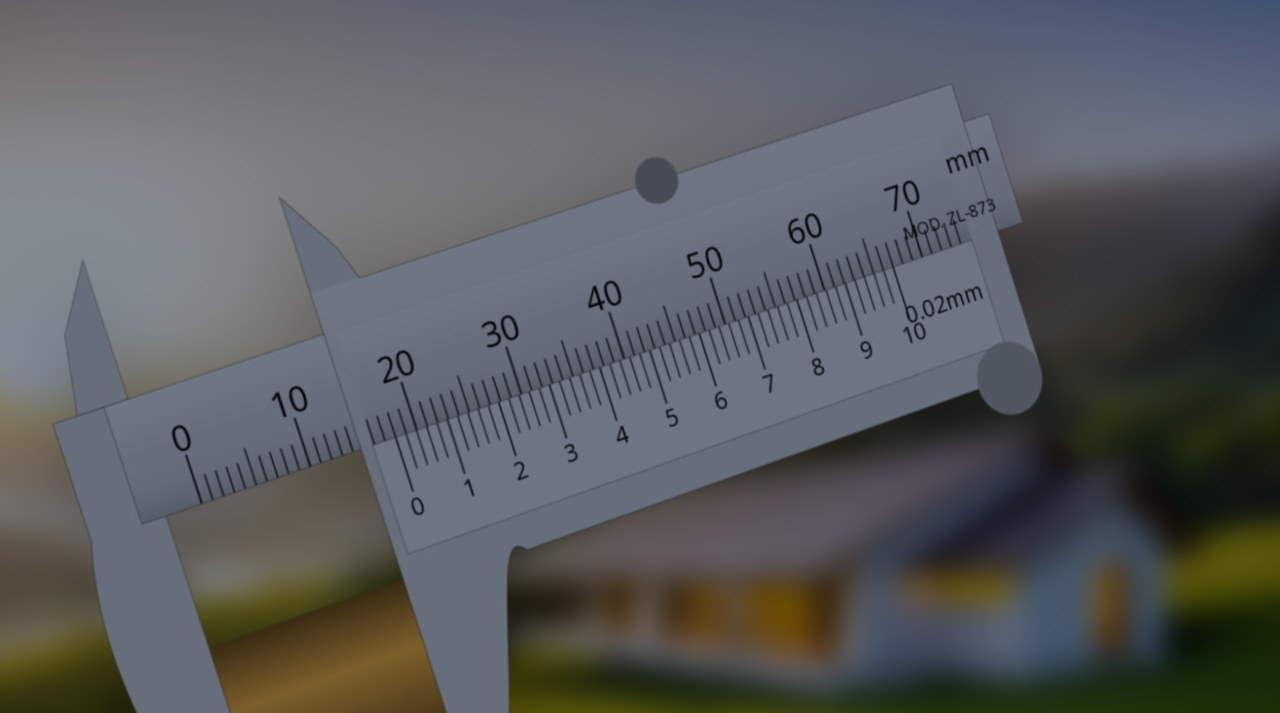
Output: 18.0mm
